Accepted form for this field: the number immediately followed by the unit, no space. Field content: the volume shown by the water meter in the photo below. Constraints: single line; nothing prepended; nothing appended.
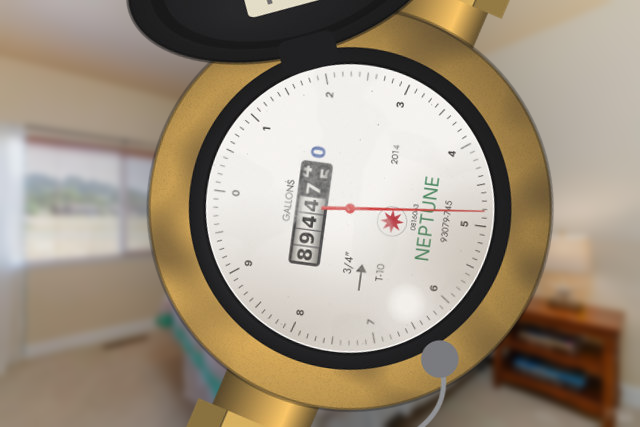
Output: 8944744.8gal
